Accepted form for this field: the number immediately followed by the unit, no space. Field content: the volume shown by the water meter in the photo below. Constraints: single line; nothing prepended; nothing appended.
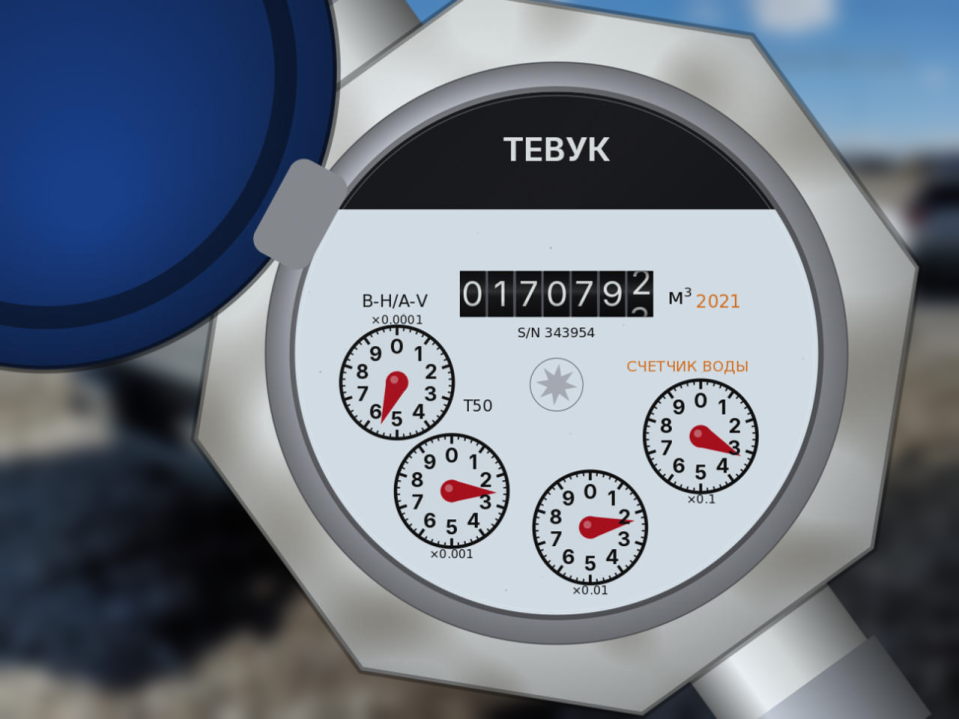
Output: 170792.3225m³
